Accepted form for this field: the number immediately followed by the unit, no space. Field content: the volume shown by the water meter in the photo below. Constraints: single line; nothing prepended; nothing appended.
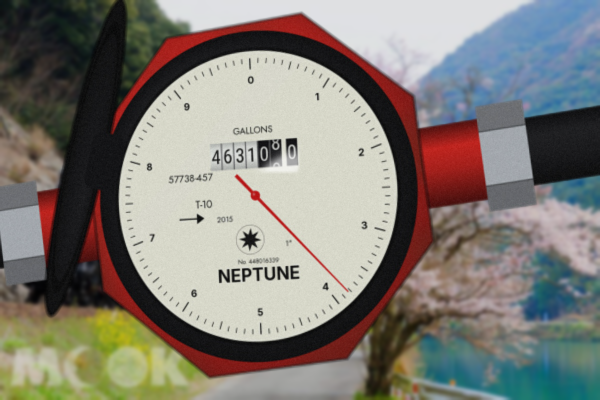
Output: 4631083.8gal
